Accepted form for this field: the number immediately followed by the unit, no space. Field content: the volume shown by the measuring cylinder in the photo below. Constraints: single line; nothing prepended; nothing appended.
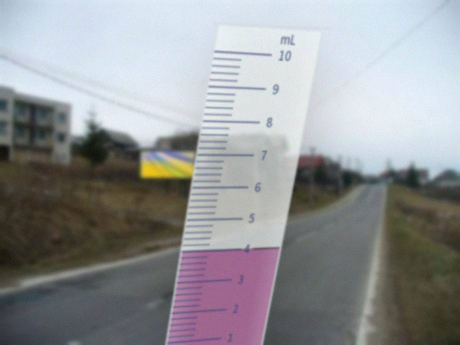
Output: 4mL
